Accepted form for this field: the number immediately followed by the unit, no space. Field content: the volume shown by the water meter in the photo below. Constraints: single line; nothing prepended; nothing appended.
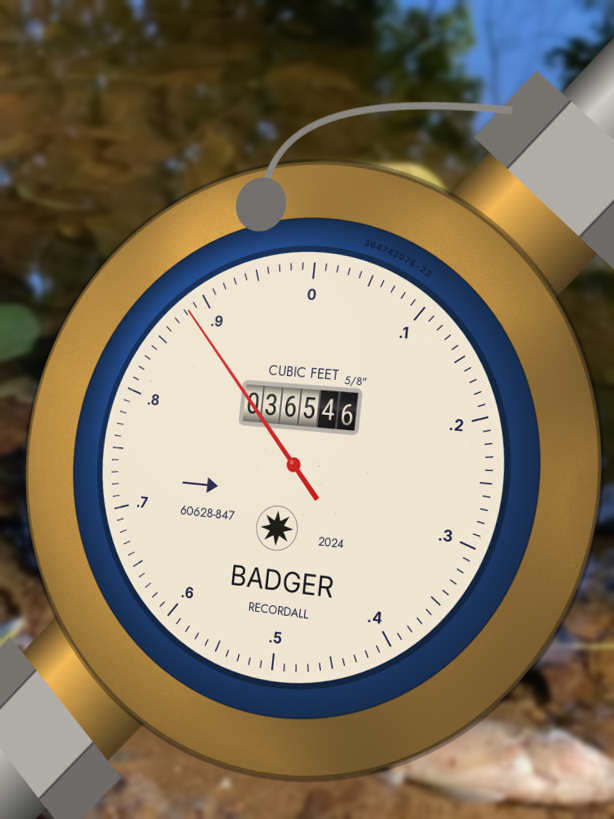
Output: 36545.88ft³
